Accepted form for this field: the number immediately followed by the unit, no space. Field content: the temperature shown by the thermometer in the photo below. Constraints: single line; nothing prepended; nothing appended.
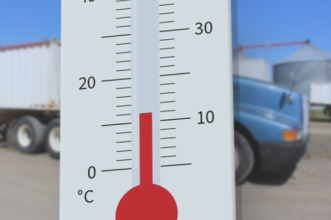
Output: 12°C
